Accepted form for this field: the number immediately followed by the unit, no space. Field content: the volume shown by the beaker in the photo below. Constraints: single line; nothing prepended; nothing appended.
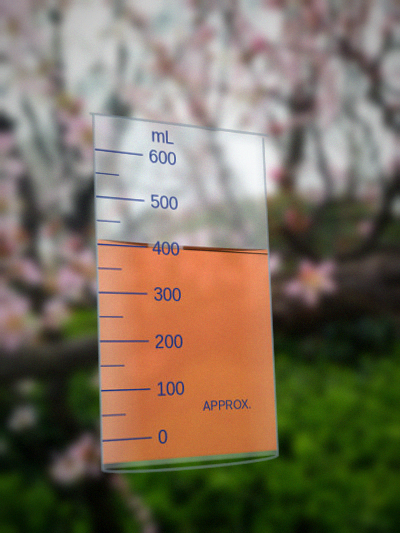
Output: 400mL
